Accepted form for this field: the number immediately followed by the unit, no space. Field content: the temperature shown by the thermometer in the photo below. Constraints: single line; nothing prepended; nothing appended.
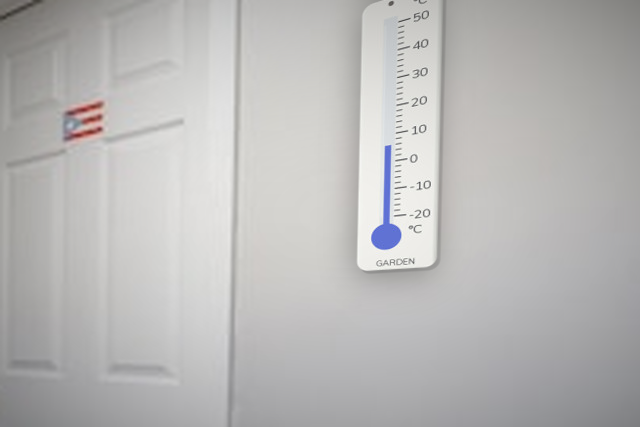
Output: 6°C
